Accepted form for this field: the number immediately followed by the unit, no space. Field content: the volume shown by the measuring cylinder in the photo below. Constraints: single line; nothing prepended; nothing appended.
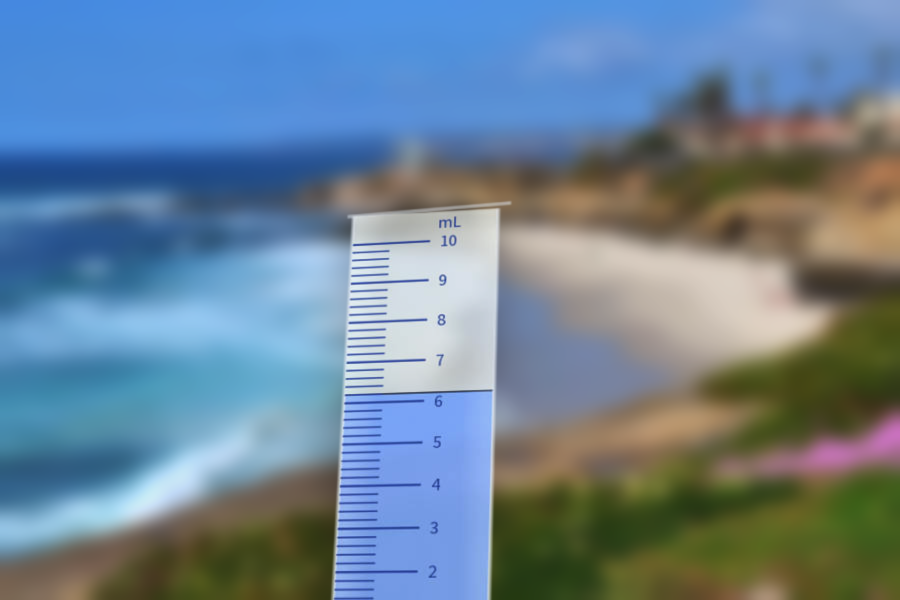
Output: 6.2mL
